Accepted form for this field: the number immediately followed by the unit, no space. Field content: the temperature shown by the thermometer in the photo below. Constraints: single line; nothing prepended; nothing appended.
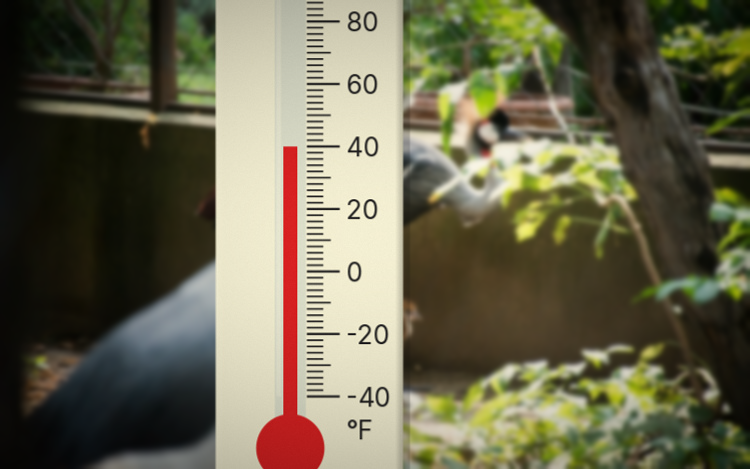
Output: 40°F
